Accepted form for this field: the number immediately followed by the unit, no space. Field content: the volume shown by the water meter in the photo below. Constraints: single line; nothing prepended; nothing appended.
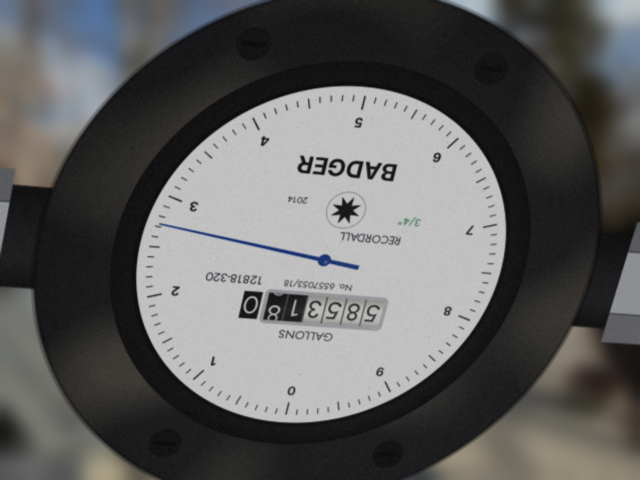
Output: 5853182.7gal
